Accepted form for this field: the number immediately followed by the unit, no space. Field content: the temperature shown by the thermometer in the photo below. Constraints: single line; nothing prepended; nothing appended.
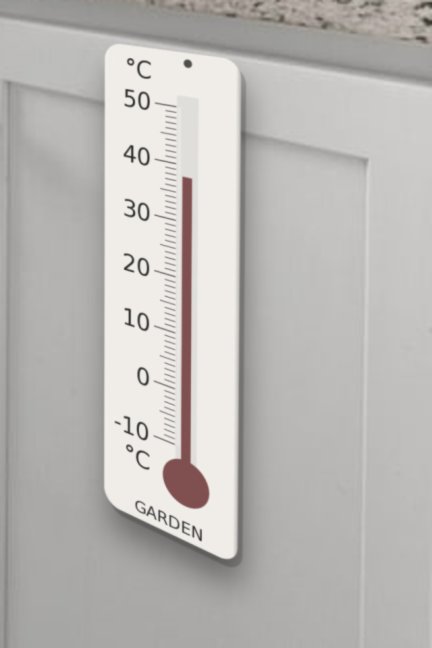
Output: 38°C
